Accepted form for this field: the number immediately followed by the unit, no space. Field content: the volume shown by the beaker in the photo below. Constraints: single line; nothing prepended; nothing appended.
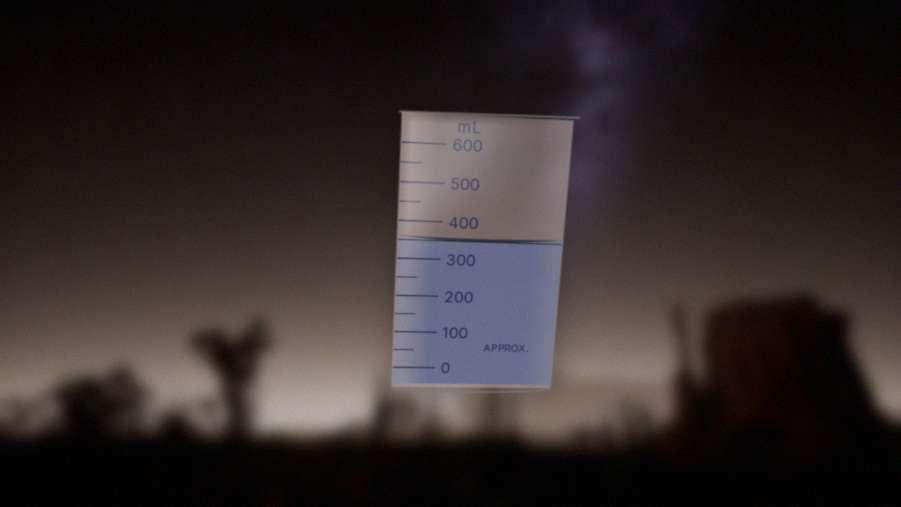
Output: 350mL
